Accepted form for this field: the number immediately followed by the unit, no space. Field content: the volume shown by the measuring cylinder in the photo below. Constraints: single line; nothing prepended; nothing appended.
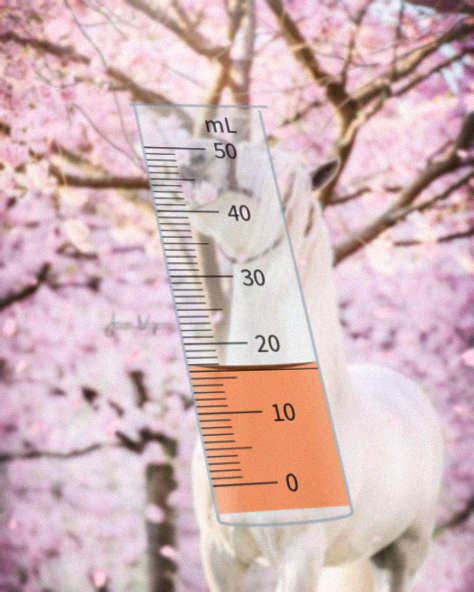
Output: 16mL
